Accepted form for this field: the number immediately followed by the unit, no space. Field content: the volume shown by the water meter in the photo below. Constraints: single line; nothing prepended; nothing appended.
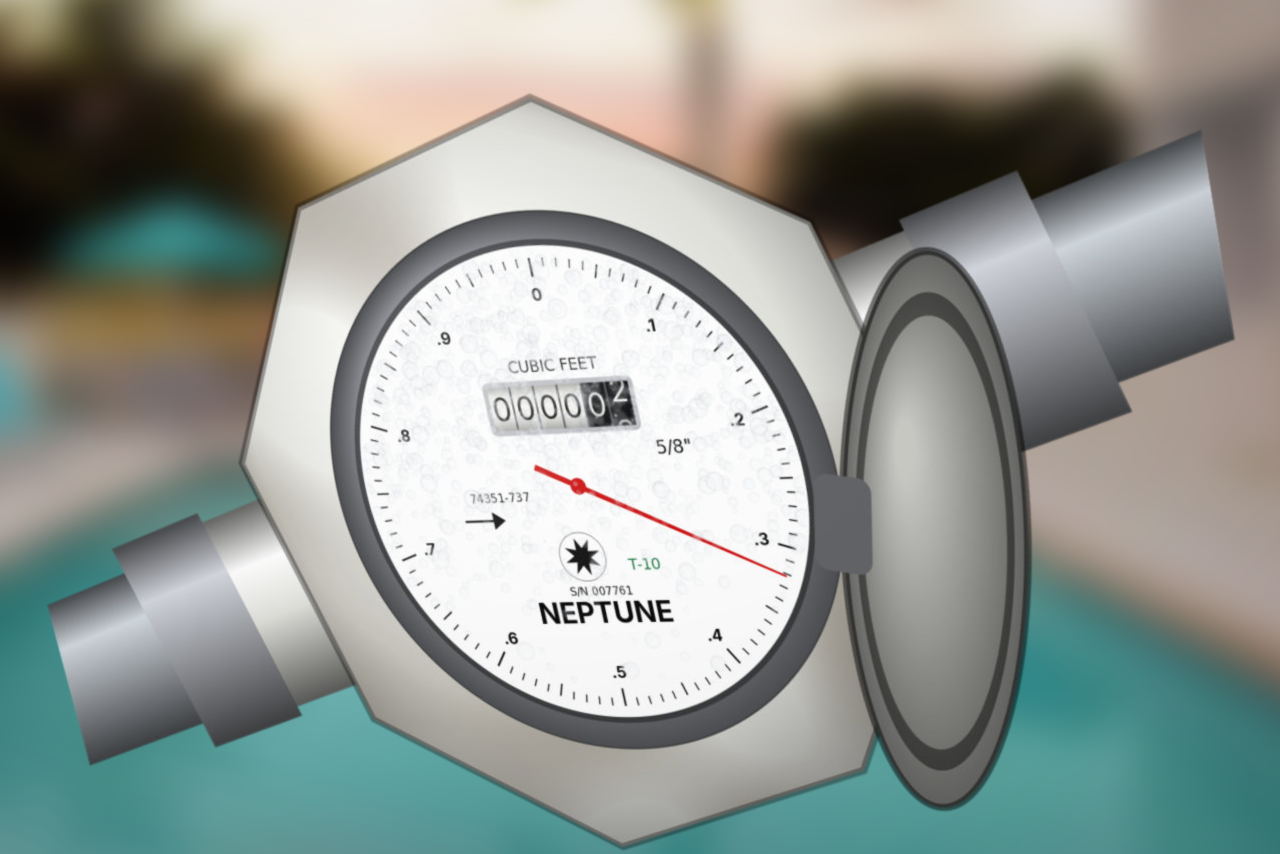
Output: 2.32ft³
